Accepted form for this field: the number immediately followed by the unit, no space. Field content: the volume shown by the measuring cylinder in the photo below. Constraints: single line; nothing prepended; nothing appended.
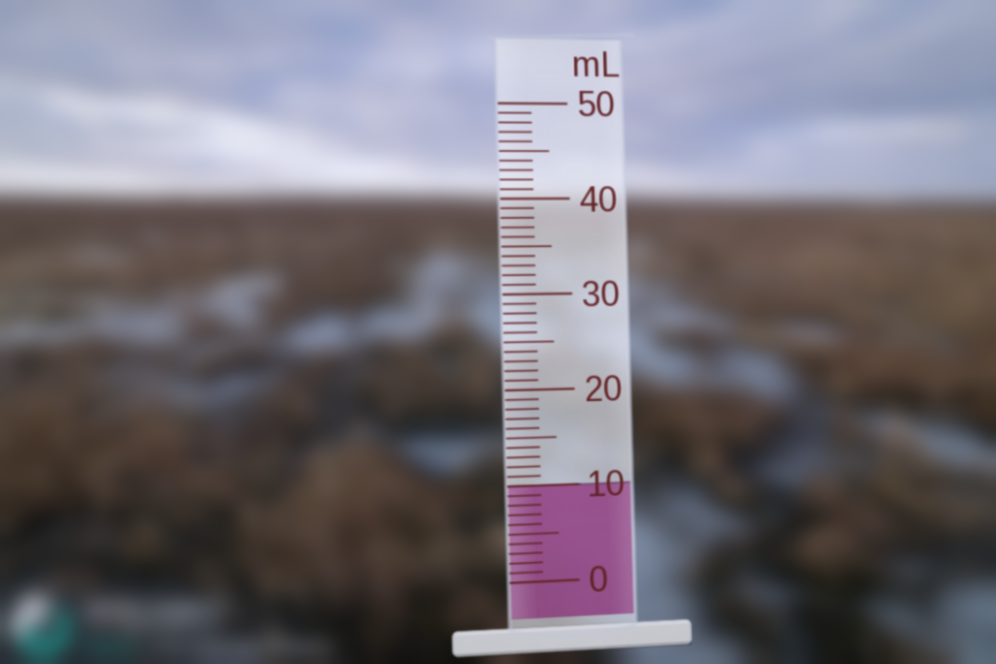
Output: 10mL
